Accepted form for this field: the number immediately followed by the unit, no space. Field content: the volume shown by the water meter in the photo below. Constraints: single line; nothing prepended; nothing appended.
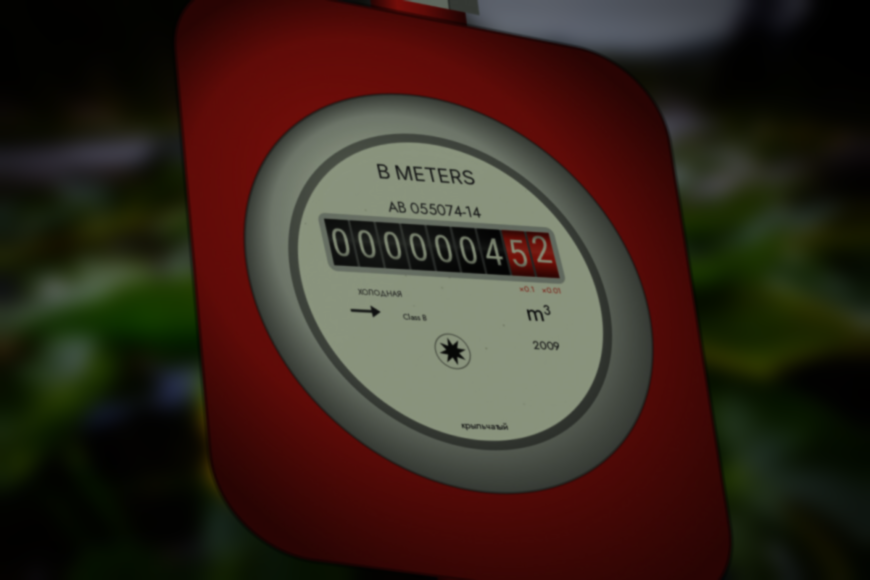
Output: 4.52m³
